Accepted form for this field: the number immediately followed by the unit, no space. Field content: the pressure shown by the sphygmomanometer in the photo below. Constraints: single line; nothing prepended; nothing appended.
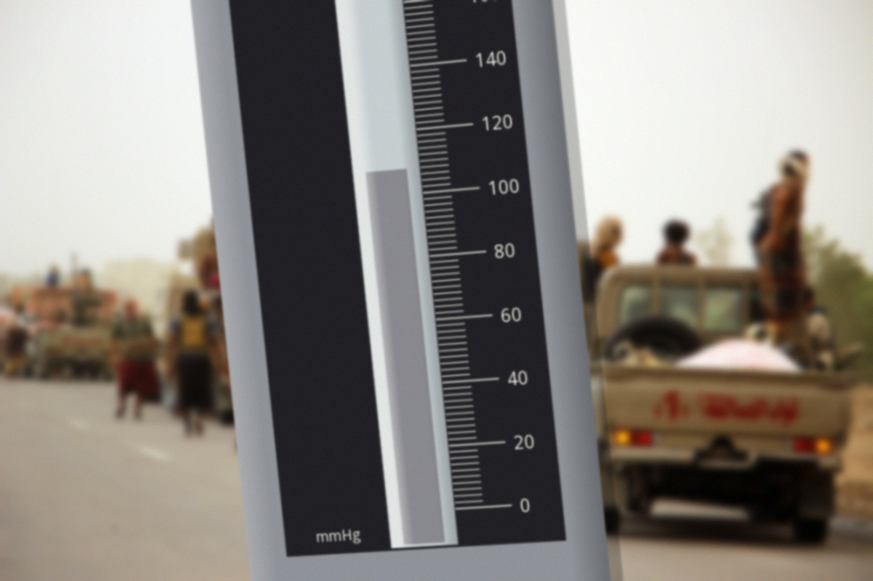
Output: 108mmHg
